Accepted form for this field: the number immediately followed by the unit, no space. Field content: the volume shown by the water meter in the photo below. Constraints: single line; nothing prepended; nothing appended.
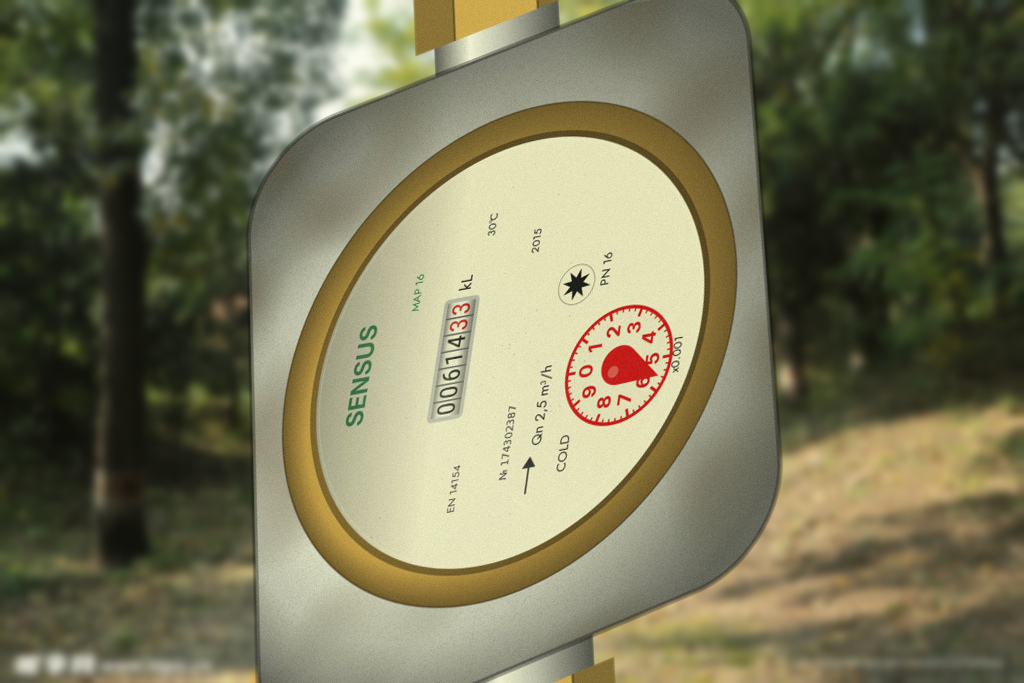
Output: 614.335kL
